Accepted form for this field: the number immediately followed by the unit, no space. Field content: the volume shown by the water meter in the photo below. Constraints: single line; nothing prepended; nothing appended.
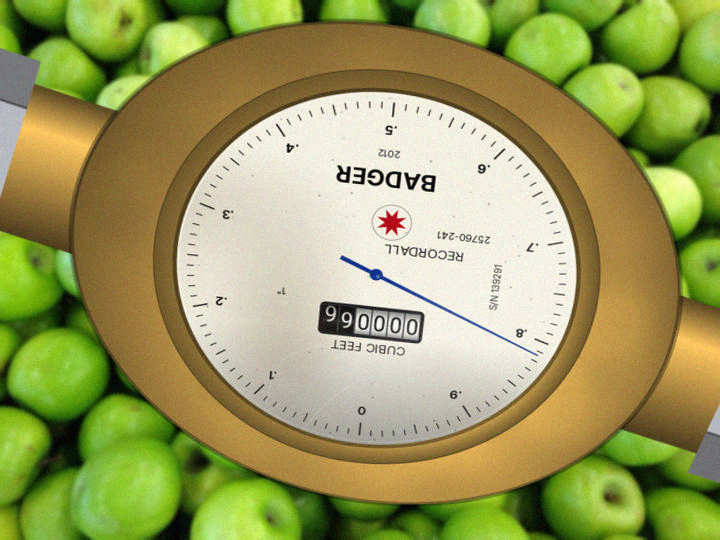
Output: 65.81ft³
